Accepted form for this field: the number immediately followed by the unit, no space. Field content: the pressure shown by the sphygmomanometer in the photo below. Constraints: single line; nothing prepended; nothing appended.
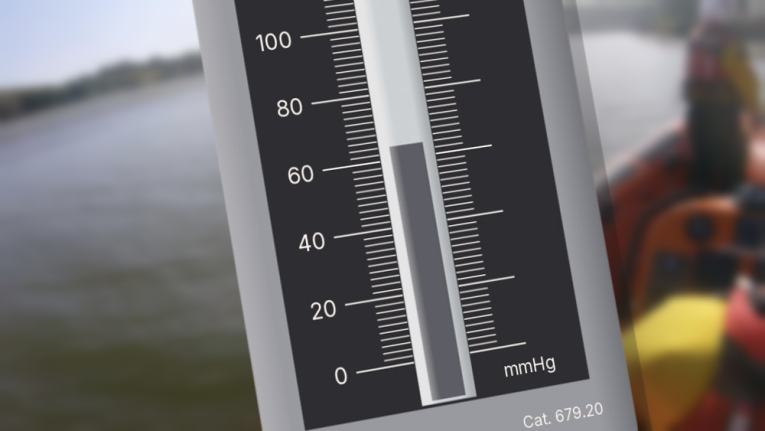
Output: 64mmHg
